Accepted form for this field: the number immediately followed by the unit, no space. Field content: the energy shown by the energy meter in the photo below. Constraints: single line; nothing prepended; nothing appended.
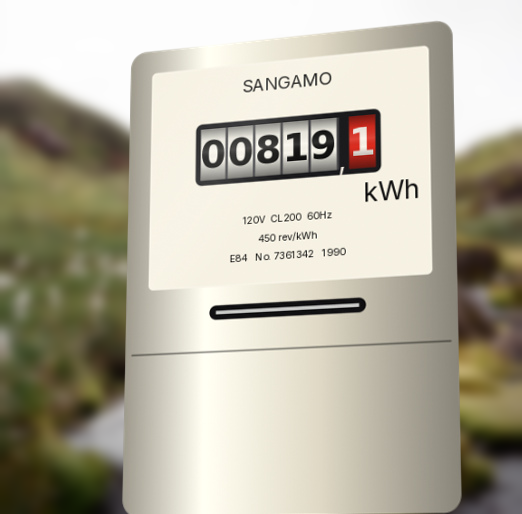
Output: 819.1kWh
